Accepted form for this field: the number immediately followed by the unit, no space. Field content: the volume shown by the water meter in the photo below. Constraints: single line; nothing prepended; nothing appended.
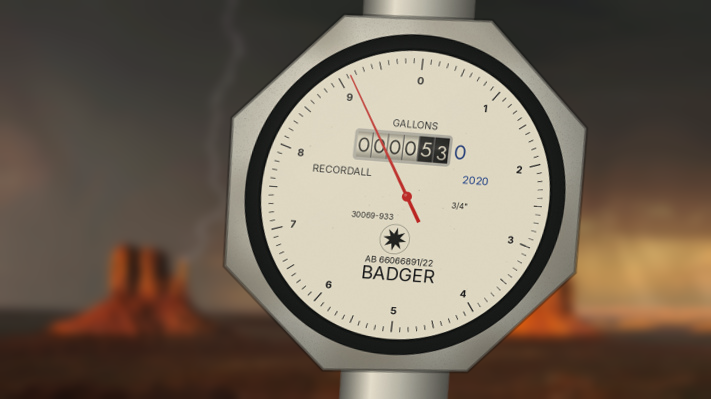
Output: 529.1gal
